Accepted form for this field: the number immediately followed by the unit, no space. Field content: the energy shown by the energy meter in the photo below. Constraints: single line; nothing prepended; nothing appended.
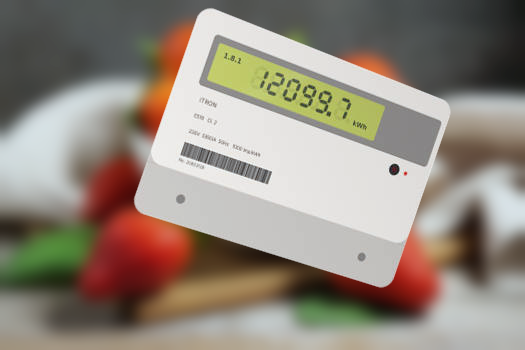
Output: 12099.7kWh
